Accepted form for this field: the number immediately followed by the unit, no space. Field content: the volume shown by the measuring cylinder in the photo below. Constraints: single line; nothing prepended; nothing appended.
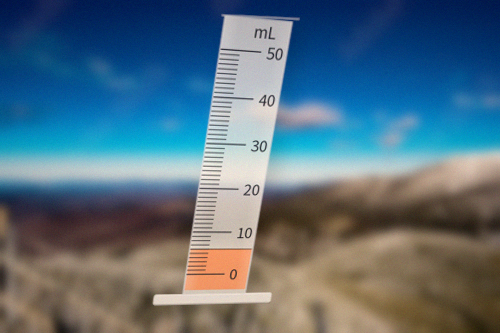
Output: 6mL
